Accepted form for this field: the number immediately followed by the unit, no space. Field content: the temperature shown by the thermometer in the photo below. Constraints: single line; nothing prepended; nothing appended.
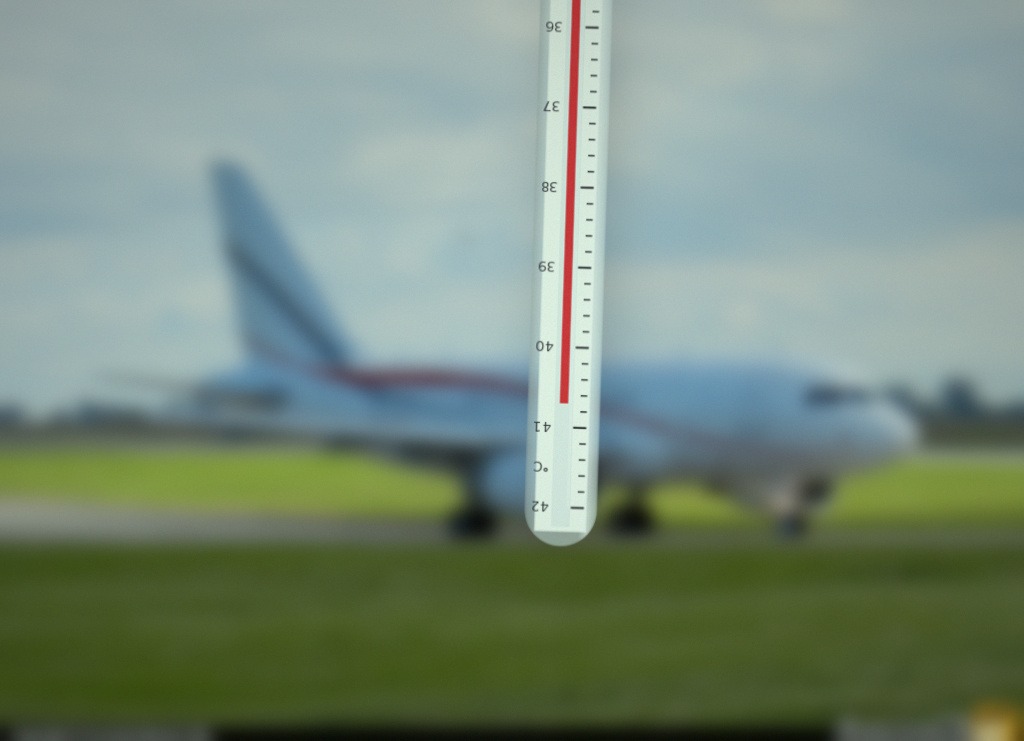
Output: 40.7°C
